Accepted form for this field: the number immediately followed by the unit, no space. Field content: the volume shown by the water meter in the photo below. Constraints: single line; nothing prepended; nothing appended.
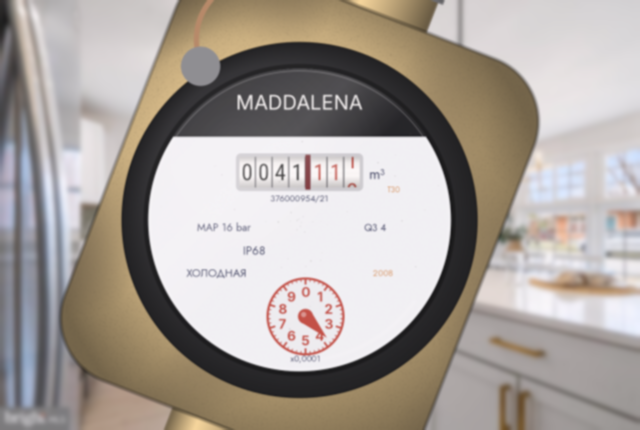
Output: 41.1113m³
